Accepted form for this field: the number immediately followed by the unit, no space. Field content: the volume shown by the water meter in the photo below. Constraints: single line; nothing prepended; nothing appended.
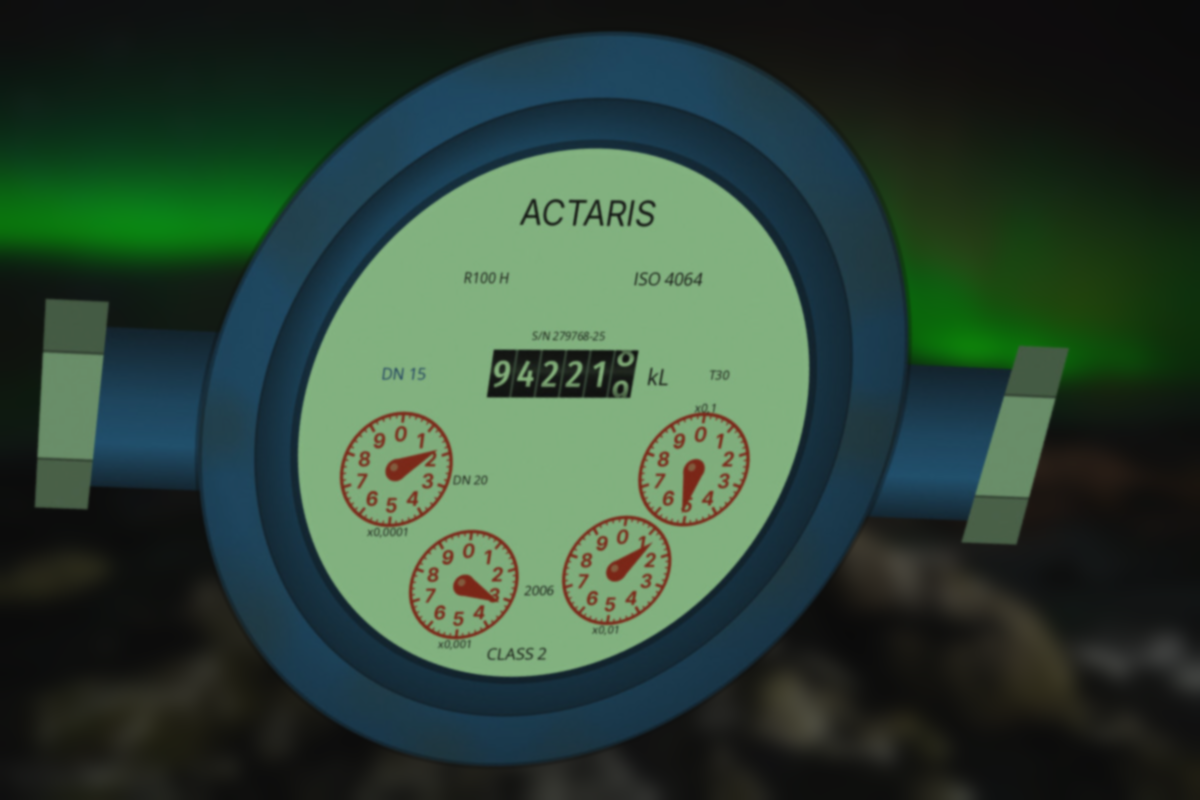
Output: 942218.5131kL
